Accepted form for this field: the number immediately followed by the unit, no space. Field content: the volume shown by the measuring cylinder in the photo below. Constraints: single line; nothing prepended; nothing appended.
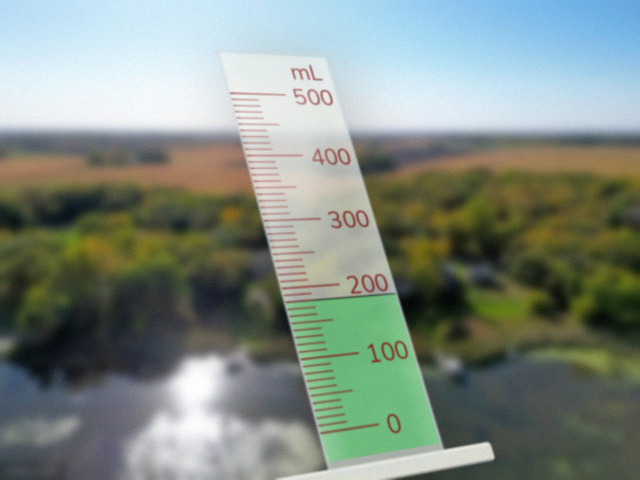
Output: 180mL
